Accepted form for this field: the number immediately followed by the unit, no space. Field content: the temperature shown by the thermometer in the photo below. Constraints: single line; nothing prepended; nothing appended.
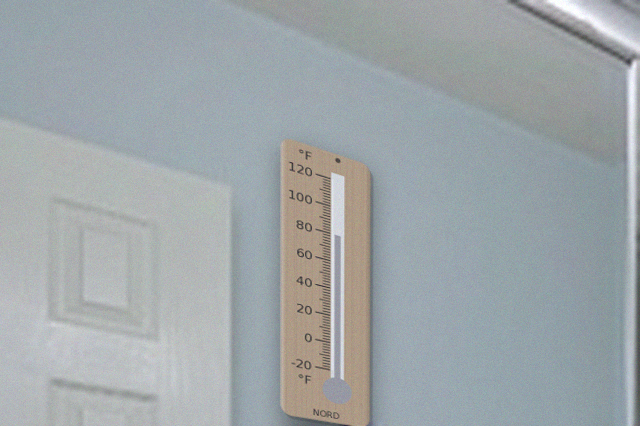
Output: 80°F
